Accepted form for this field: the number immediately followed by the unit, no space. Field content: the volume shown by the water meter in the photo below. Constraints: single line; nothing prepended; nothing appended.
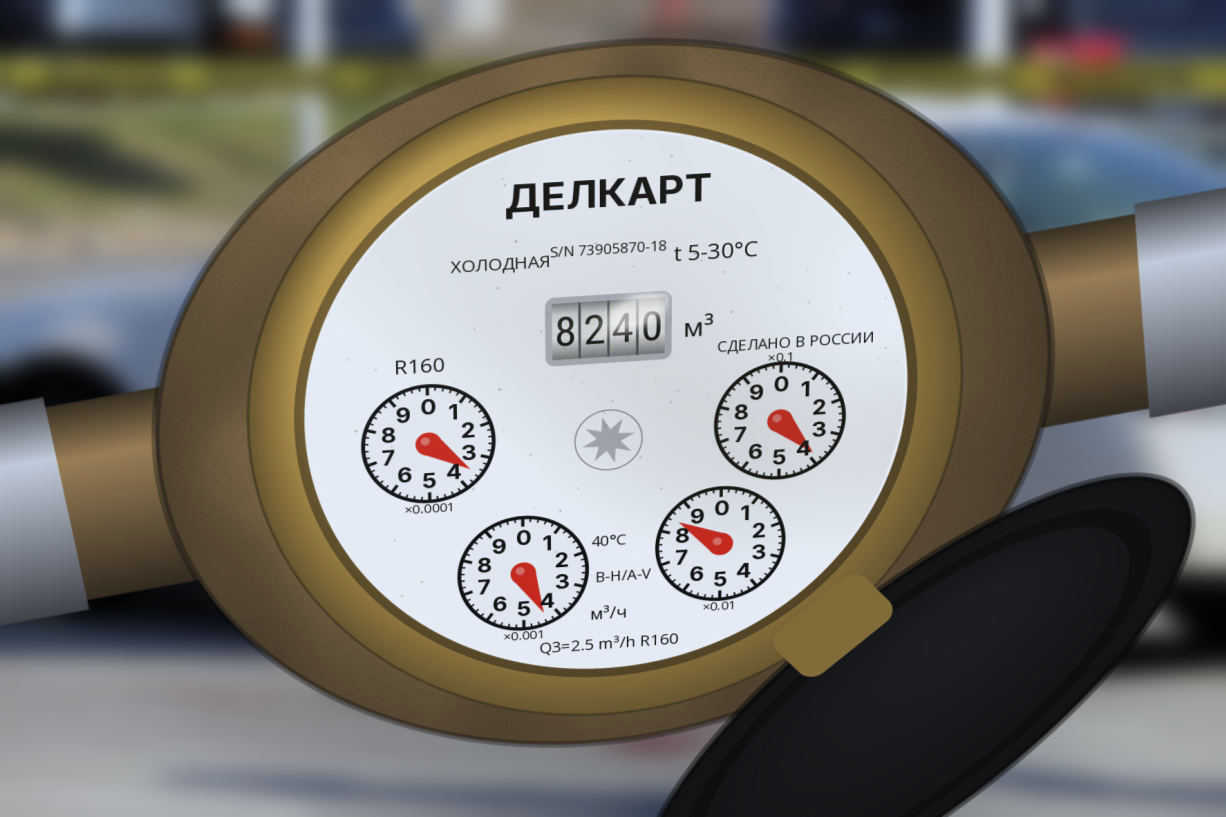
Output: 8240.3843m³
